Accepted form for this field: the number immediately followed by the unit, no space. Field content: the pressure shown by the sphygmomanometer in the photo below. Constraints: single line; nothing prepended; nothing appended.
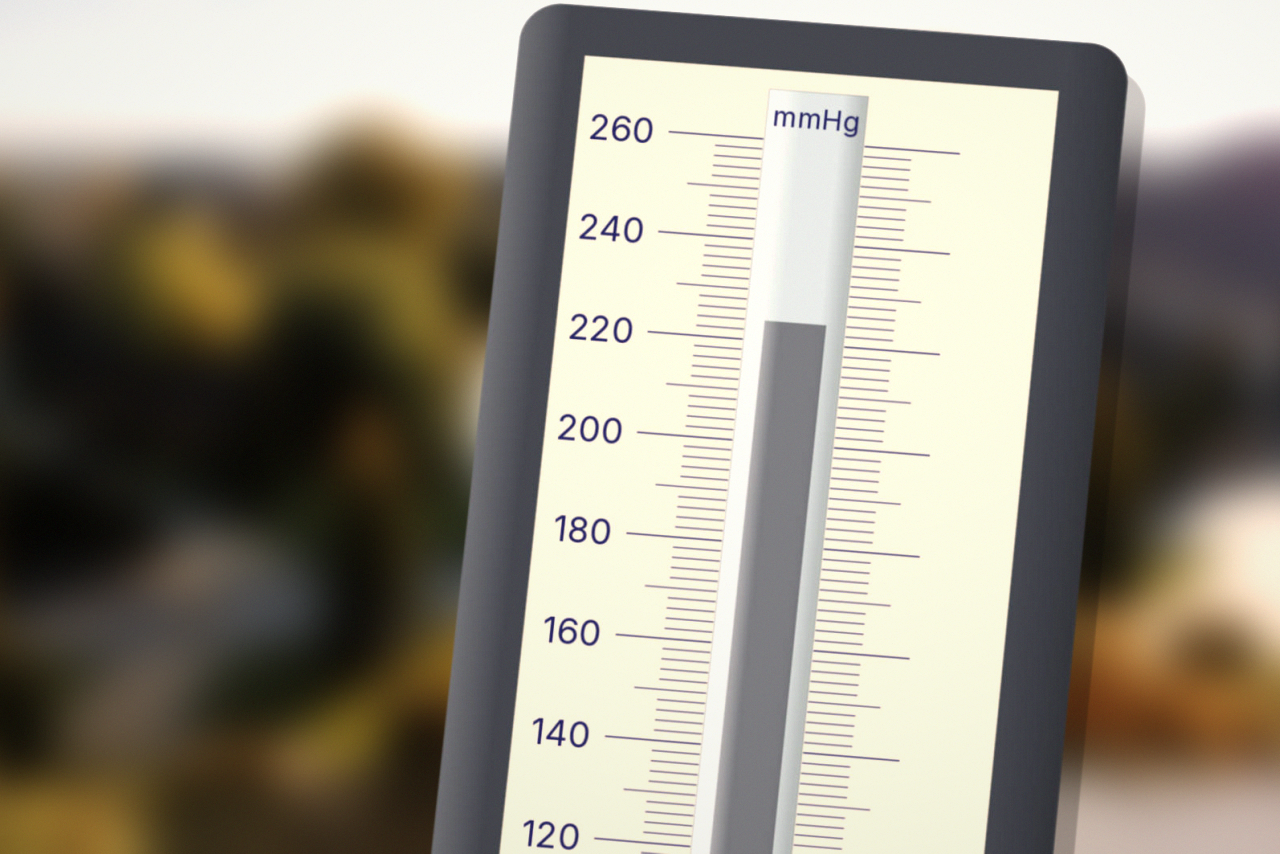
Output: 224mmHg
